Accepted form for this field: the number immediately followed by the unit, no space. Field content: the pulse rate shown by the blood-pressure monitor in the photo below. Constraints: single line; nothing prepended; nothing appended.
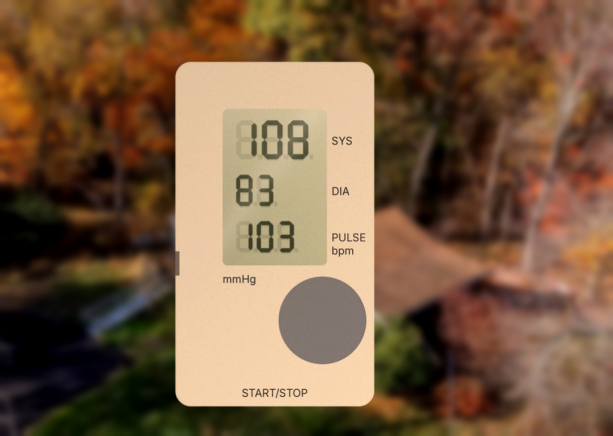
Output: 103bpm
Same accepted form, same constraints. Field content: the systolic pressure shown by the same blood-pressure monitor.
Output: 108mmHg
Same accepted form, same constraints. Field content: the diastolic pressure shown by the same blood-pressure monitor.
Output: 83mmHg
